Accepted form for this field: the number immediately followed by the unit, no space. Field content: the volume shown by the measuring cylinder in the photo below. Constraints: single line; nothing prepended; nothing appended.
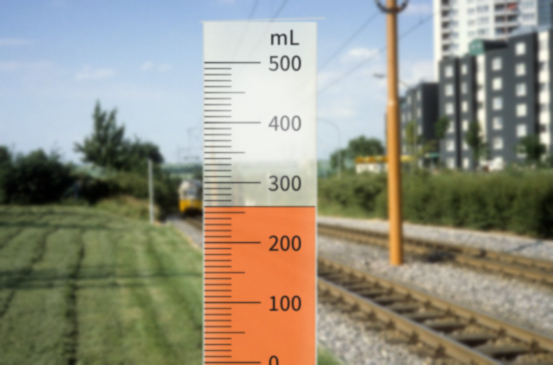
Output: 260mL
